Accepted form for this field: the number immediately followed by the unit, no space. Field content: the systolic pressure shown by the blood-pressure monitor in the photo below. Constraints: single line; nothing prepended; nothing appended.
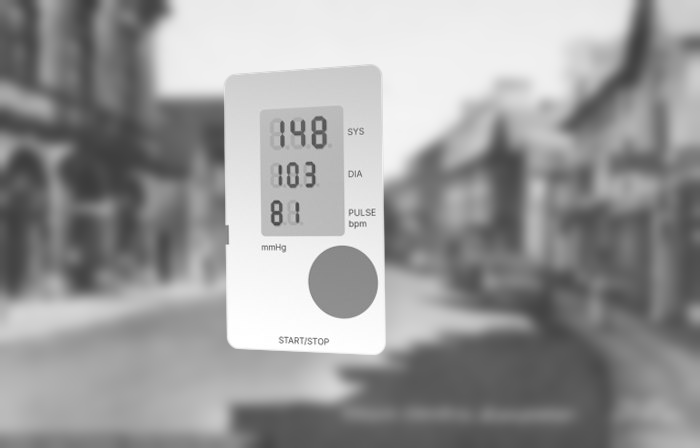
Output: 148mmHg
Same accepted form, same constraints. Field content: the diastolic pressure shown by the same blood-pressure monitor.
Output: 103mmHg
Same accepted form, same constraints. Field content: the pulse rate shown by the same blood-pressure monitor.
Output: 81bpm
